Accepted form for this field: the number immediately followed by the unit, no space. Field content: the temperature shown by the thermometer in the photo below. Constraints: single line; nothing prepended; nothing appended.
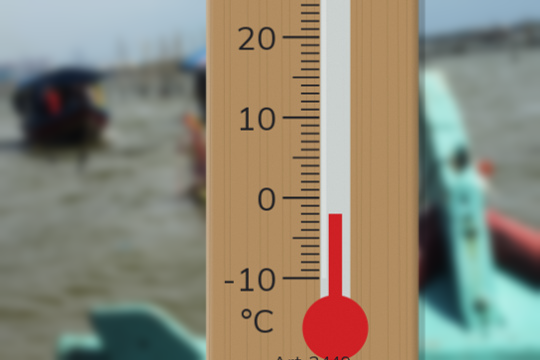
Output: -2°C
